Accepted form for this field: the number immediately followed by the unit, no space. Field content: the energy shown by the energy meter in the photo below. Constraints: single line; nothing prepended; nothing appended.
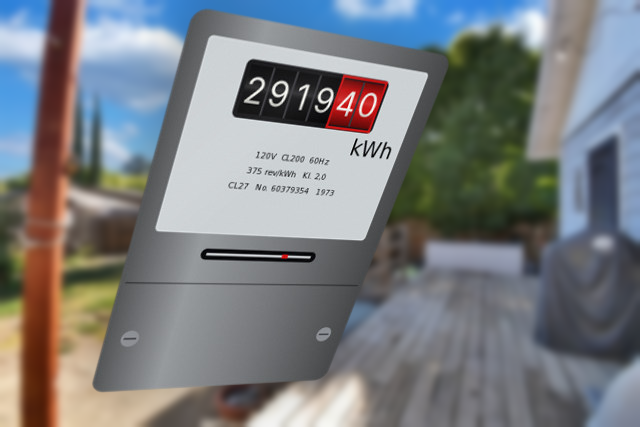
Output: 2919.40kWh
